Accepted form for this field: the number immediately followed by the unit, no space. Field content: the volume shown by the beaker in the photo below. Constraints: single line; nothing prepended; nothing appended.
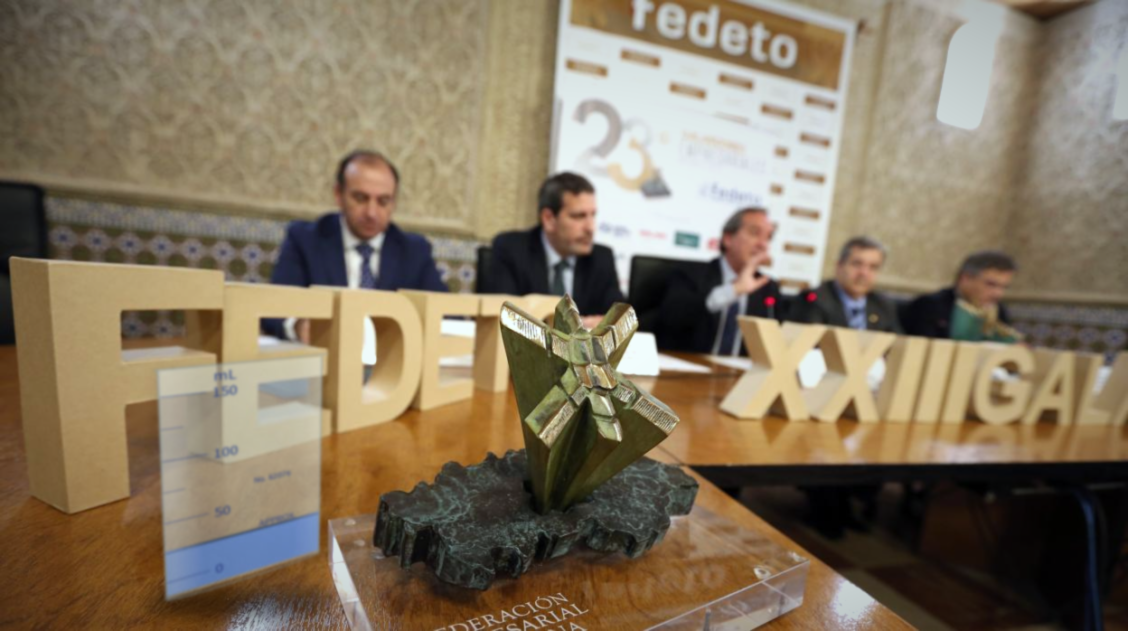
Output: 25mL
